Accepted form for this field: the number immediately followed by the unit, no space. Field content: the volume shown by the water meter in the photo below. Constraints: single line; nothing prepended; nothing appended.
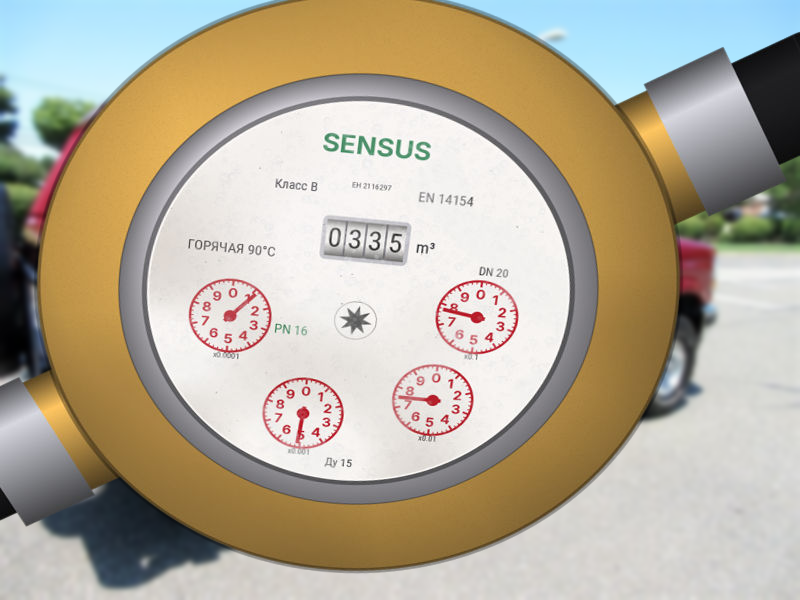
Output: 335.7751m³
